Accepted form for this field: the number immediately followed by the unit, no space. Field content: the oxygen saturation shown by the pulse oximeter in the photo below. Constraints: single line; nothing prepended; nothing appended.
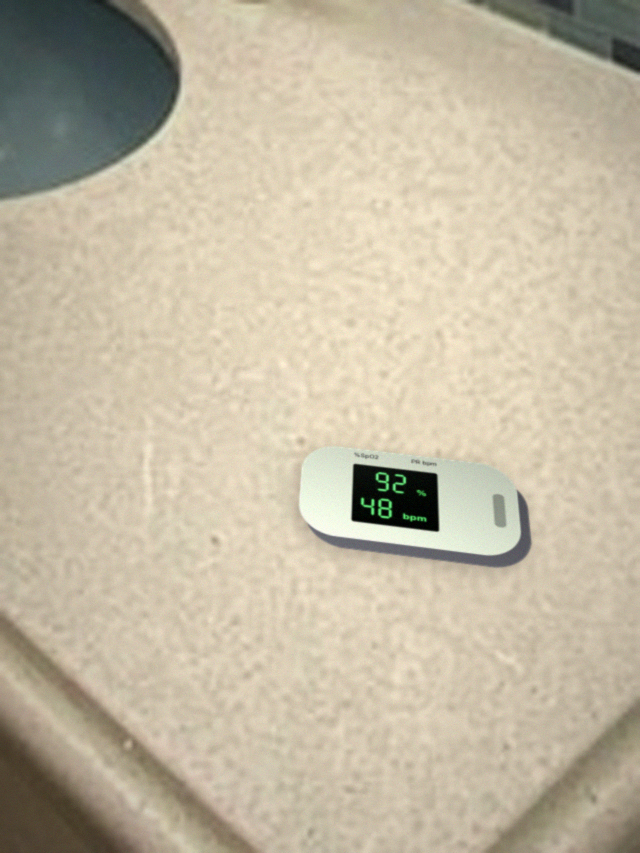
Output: 92%
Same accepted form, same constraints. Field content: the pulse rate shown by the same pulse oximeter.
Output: 48bpm
